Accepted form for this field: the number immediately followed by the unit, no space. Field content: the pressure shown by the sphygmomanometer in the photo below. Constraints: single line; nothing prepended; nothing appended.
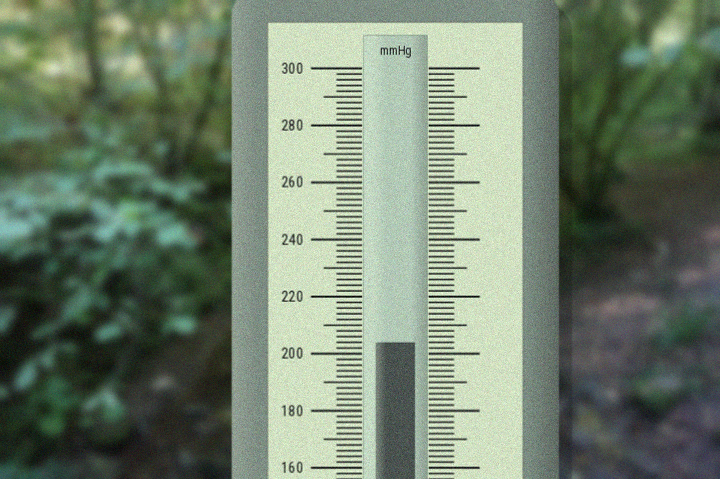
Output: 204mmHg
